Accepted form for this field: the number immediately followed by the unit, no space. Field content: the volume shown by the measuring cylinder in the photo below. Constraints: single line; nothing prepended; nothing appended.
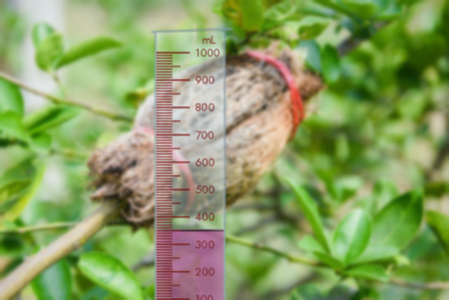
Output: 350mL
